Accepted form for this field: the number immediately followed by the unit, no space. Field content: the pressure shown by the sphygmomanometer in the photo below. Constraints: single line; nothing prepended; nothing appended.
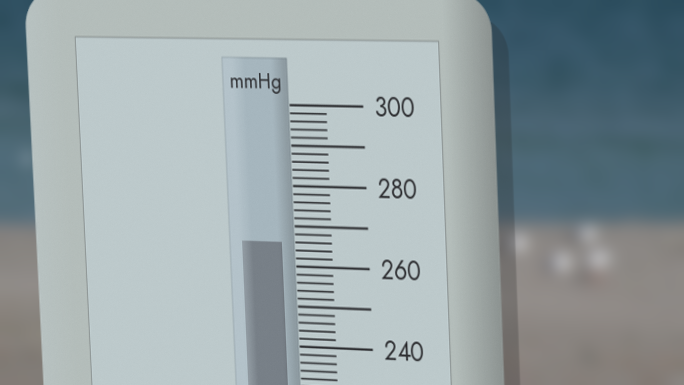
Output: 266mmHg
